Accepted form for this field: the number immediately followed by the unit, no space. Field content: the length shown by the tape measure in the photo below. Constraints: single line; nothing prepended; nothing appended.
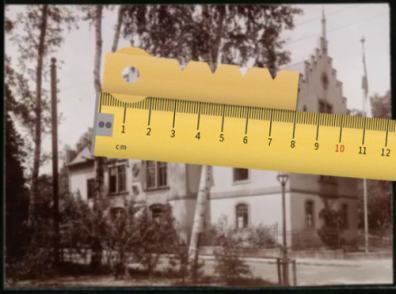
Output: 8cm
